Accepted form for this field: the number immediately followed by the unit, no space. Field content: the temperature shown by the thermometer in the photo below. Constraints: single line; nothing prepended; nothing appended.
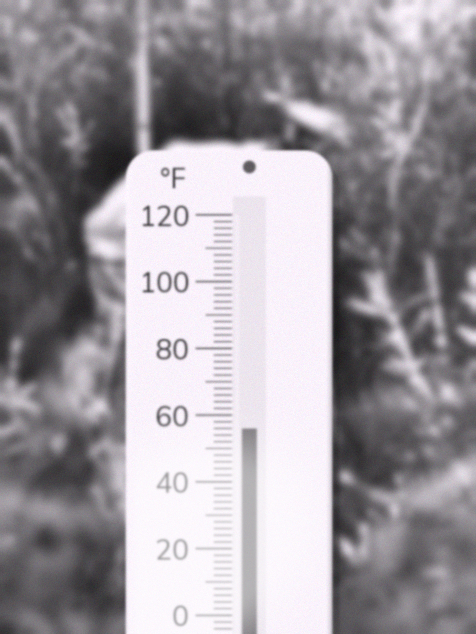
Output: 56°F
